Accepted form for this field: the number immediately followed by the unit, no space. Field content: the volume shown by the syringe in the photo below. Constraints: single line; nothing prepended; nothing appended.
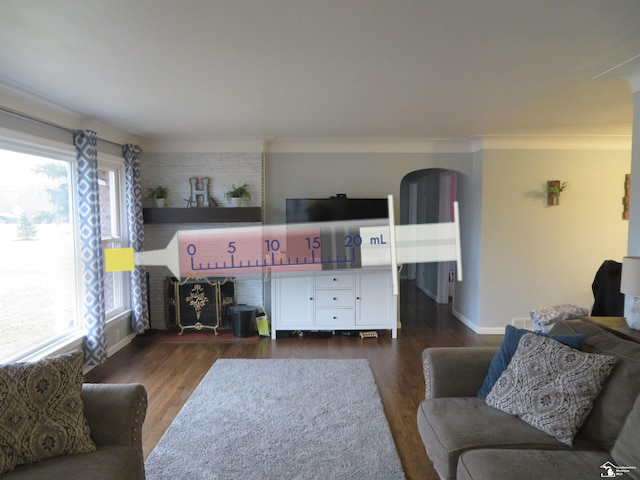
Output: 16mL
